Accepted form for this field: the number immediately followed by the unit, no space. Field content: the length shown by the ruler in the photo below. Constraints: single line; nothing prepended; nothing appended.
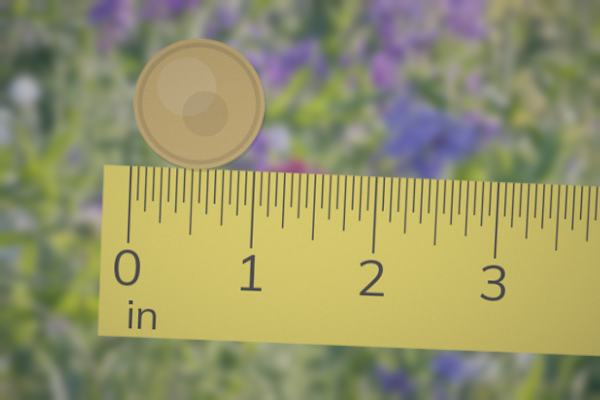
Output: 1.0625in
